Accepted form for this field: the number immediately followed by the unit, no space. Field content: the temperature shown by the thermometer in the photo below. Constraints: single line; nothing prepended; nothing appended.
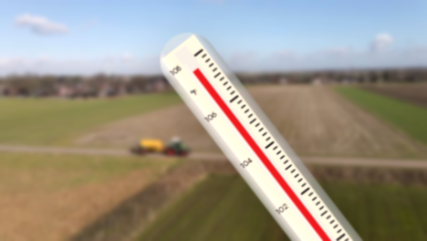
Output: 107.6°F
